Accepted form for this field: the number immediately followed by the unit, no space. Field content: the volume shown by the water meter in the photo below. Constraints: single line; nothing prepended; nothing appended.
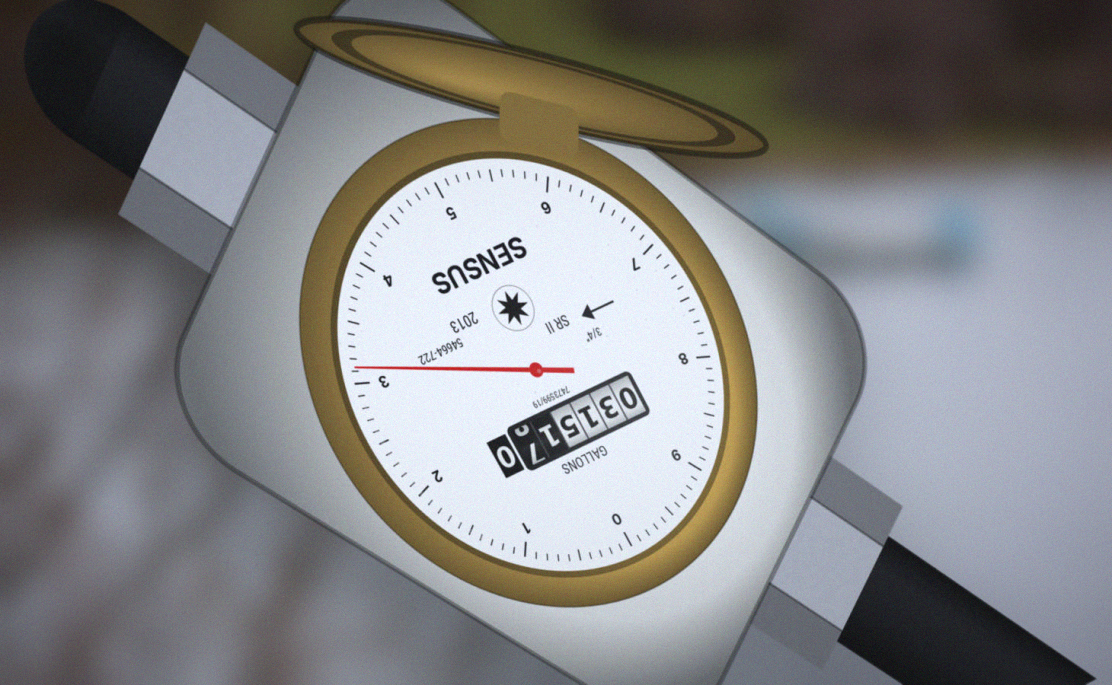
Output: 315173.1gal
